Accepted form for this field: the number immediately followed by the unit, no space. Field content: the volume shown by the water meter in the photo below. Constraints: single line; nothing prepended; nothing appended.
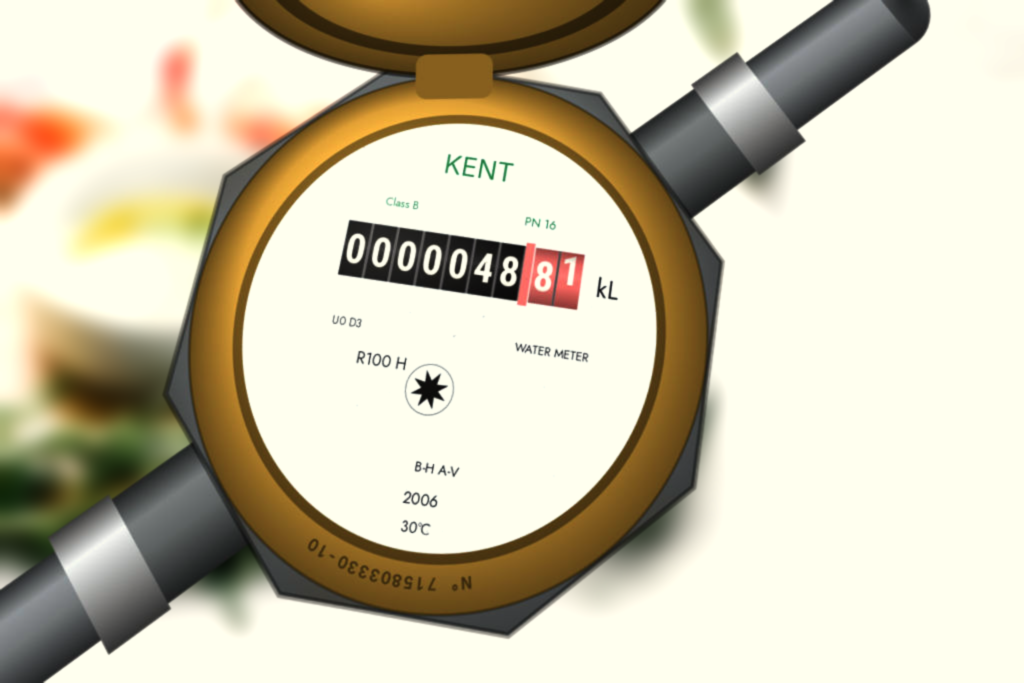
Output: 48.81kL
